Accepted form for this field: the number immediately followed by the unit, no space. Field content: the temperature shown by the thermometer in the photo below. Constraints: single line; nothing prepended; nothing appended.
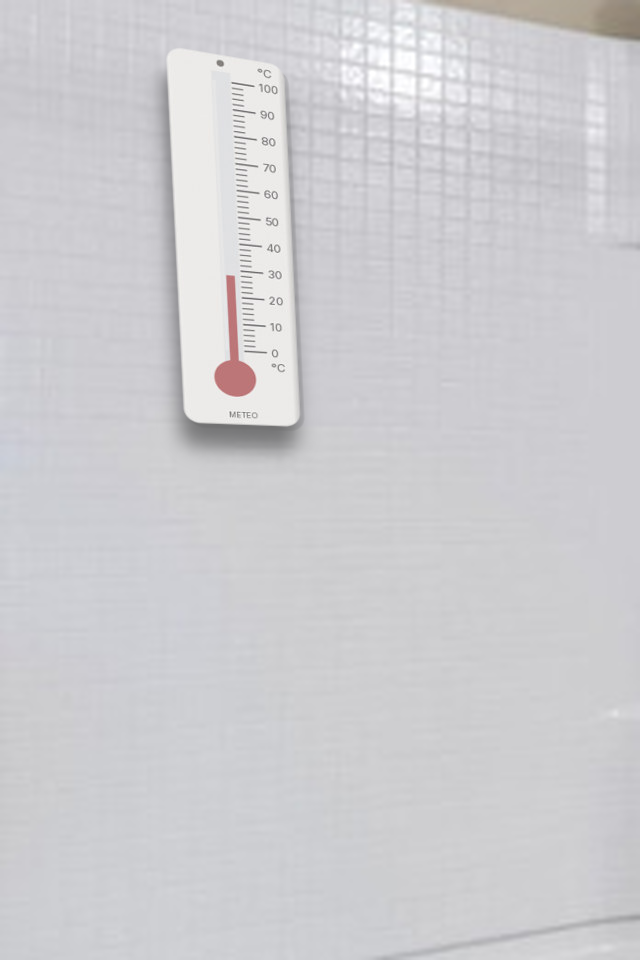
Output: 28°C
